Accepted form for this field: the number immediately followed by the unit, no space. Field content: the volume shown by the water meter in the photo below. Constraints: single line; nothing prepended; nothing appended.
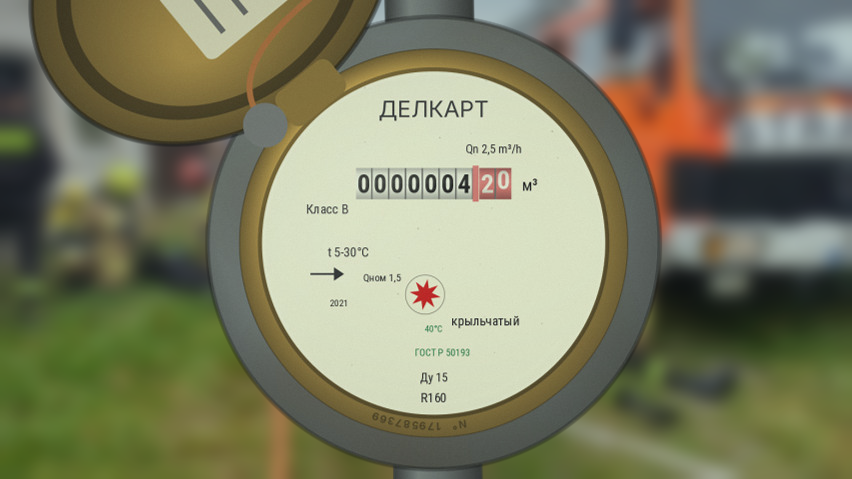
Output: 4.20m³
